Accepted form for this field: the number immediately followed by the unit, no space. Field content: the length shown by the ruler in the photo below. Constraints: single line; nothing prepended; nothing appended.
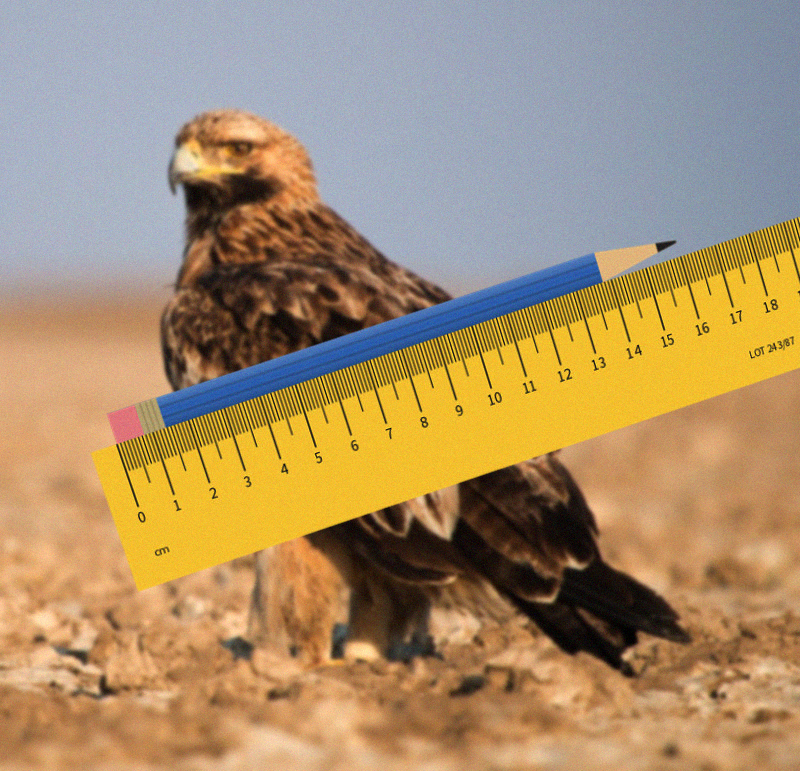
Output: 16cm
